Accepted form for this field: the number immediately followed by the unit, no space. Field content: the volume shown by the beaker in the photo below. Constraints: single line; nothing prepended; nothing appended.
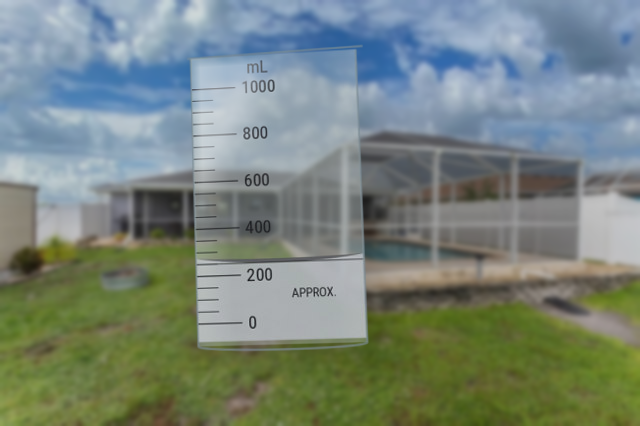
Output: 250mL
